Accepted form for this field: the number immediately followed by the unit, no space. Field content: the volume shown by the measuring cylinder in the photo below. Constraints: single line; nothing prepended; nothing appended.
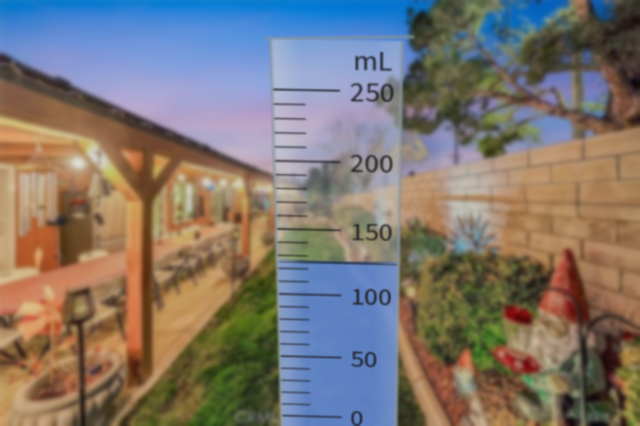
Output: 125mL
